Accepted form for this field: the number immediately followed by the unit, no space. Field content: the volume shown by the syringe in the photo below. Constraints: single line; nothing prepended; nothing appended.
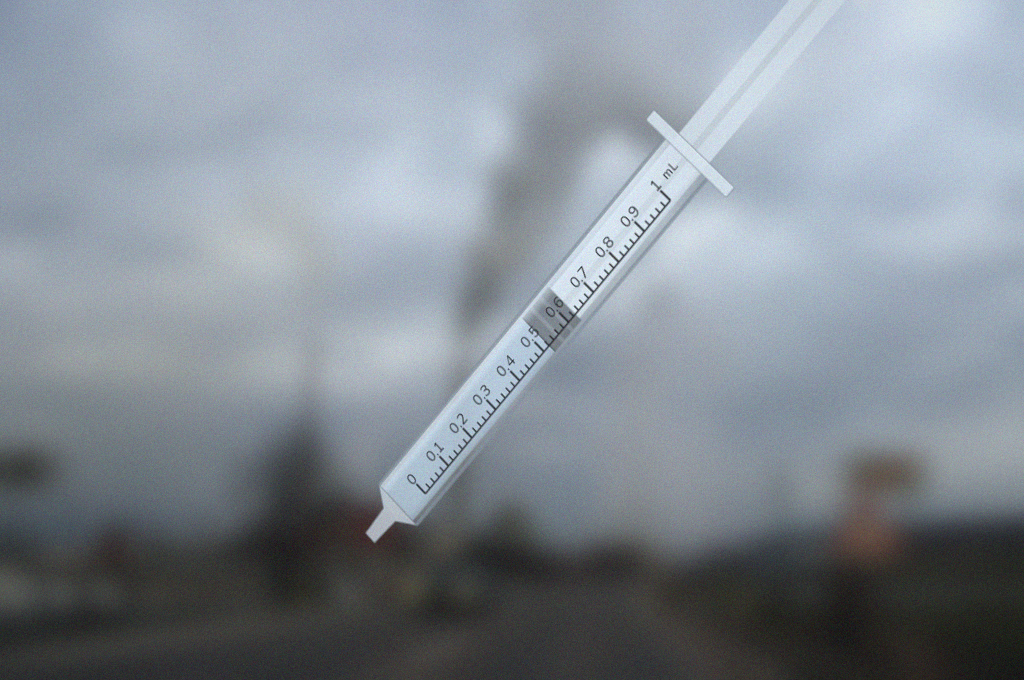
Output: 0.52mL
